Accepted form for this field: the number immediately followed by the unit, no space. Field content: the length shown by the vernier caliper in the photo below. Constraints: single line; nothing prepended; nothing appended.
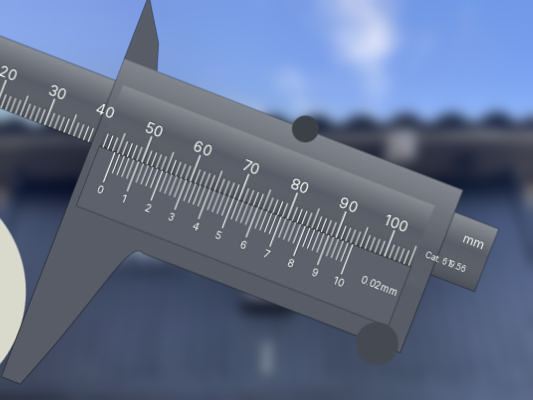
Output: 44.5mm
